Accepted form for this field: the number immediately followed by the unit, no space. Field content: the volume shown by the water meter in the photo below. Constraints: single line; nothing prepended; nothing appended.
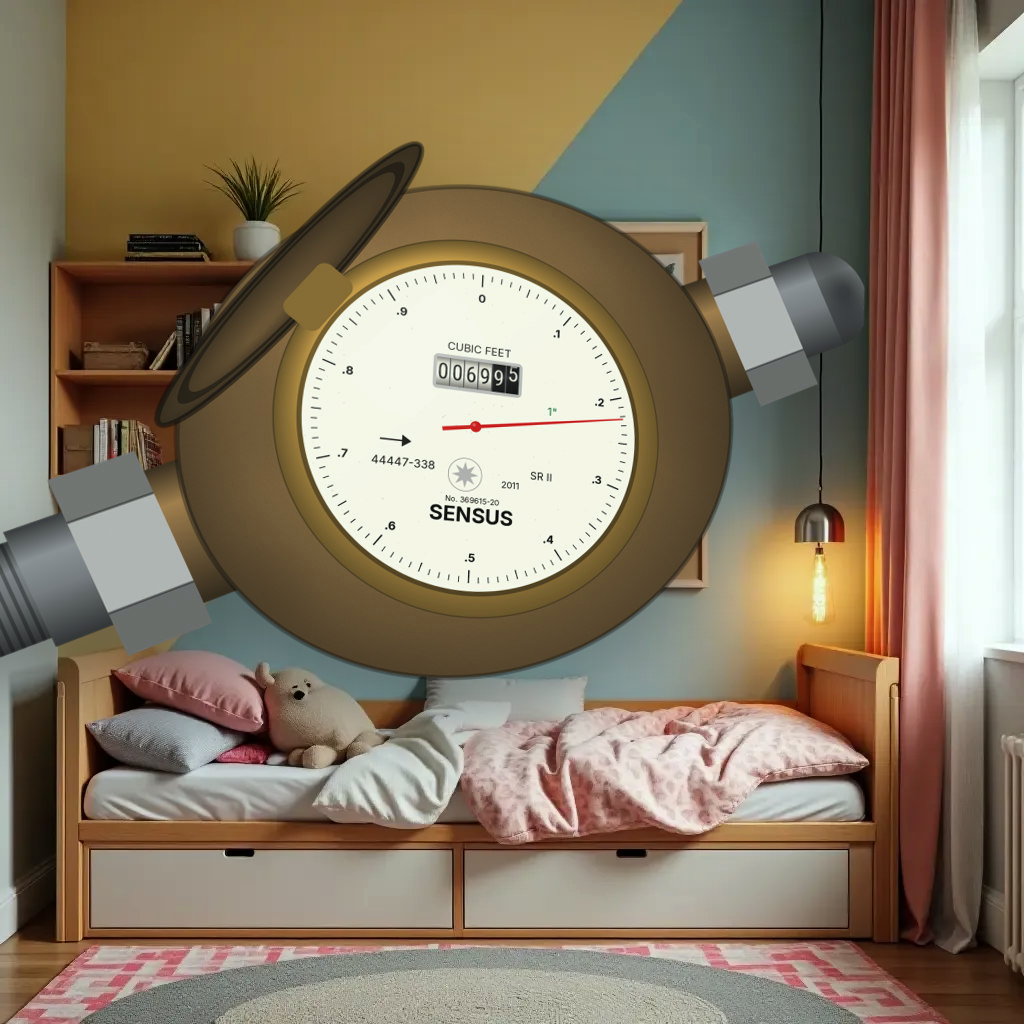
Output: 6995.22ft³
